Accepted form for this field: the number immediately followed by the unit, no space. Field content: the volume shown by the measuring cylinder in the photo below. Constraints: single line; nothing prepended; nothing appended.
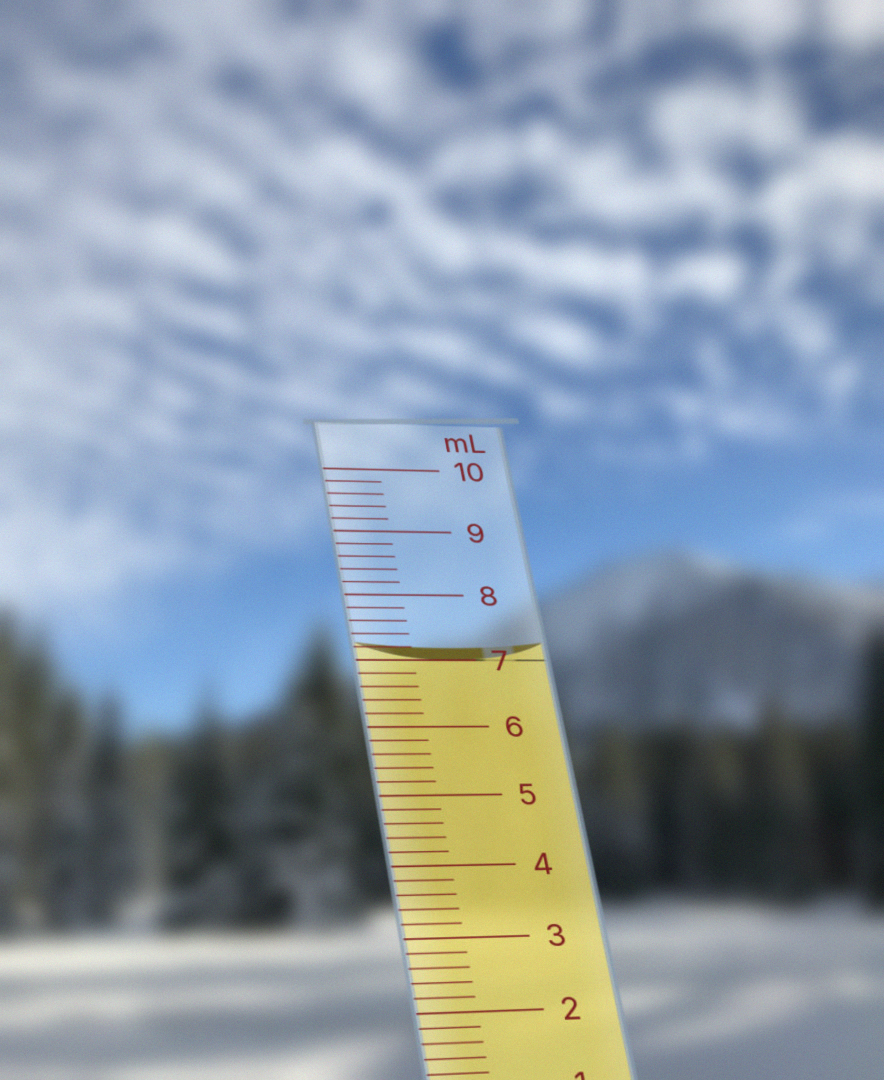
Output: 7mL
